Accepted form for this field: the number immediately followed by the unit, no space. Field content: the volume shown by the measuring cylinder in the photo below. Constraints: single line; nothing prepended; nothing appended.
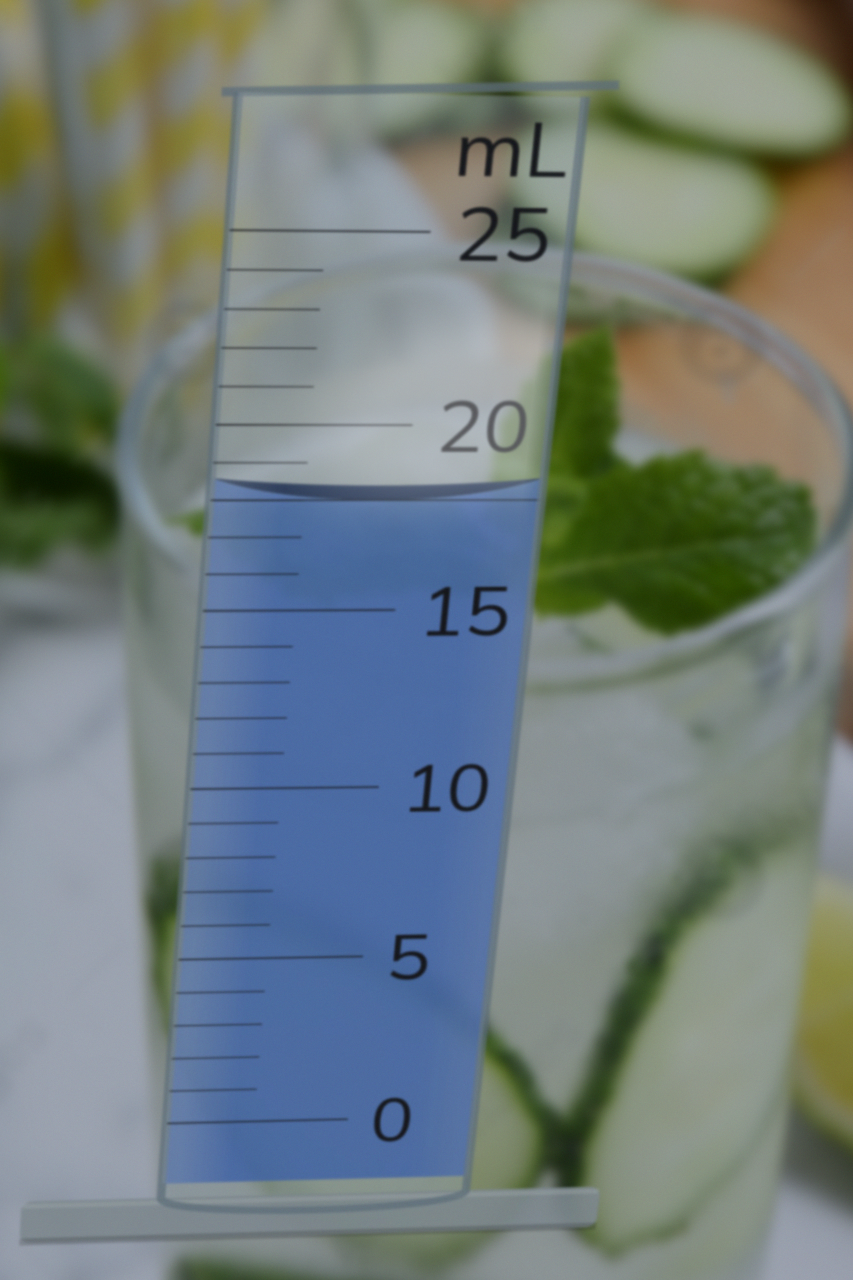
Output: 18mL
